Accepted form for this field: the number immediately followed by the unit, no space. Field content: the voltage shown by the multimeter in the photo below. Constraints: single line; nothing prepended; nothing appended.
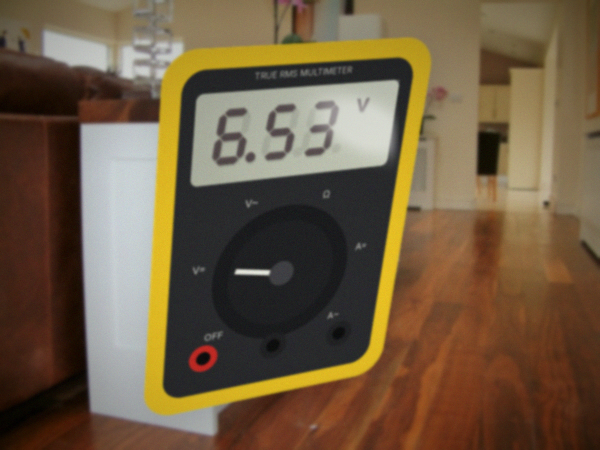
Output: 6.53V
